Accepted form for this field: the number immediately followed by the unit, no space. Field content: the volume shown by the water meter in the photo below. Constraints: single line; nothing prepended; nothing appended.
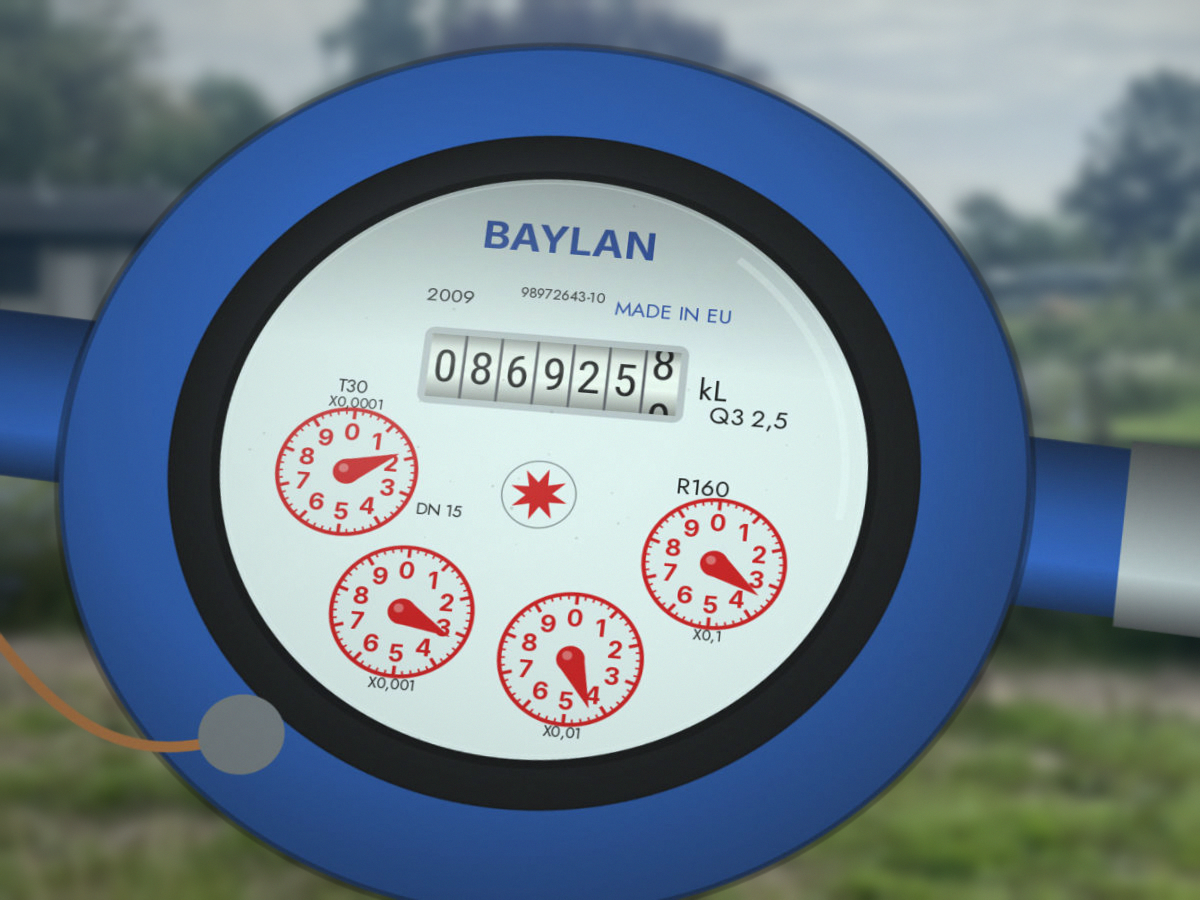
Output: 869258.3431kL
